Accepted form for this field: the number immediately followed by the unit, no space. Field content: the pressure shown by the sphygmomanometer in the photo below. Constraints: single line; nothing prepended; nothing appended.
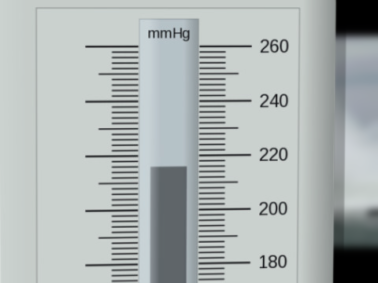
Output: 216mmHg
